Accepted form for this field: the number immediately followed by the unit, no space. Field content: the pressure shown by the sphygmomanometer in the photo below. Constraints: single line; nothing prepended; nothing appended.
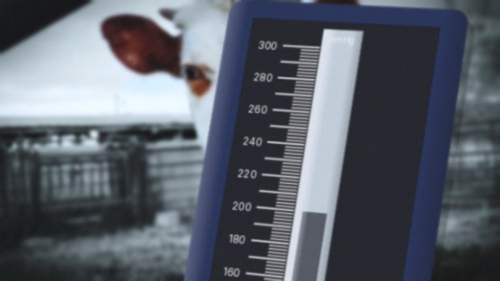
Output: 200mmHg
